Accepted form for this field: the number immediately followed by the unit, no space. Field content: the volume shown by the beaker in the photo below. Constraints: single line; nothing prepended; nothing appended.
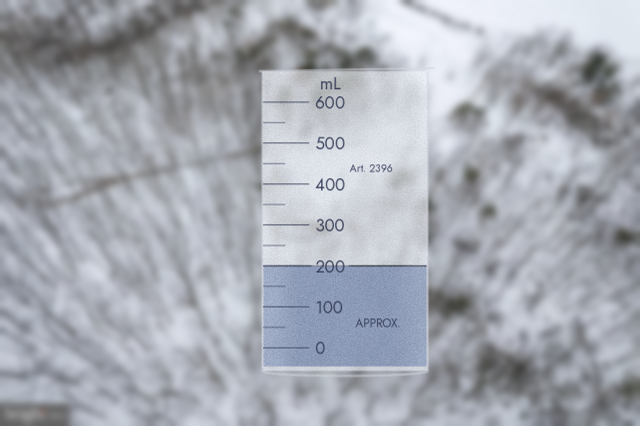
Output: 200mL
